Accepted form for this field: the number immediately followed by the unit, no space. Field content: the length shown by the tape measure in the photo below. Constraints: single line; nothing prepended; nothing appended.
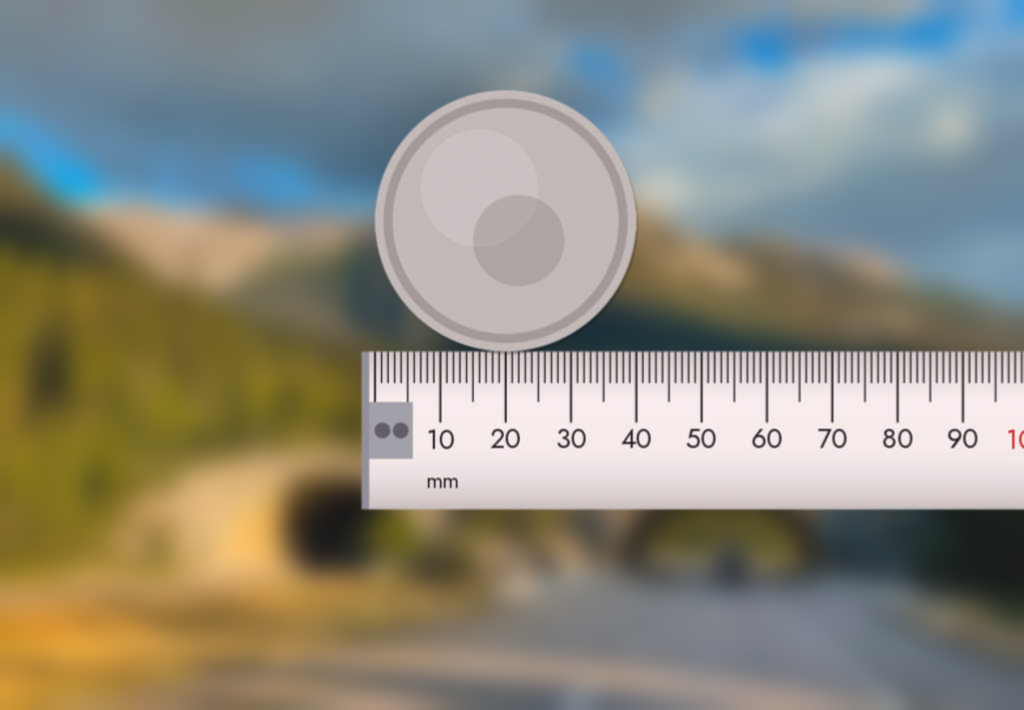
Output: 40mm
